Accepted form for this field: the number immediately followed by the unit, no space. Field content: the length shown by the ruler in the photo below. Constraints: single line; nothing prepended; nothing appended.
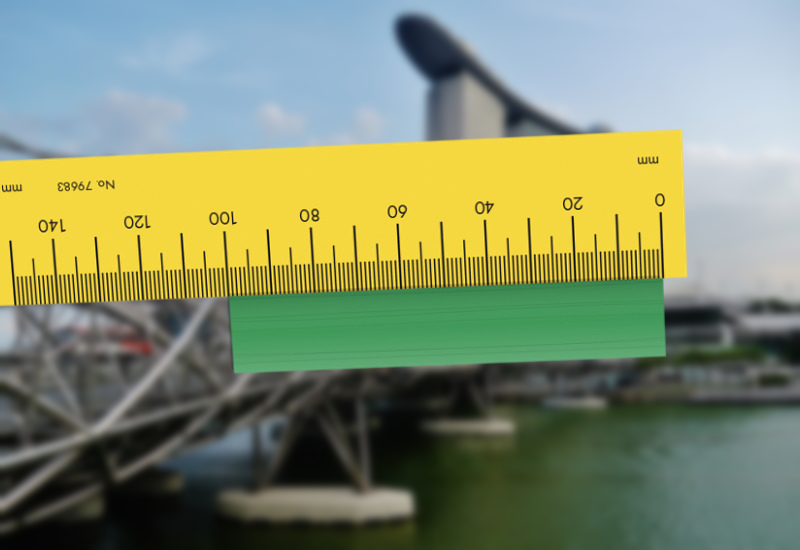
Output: 100mm
